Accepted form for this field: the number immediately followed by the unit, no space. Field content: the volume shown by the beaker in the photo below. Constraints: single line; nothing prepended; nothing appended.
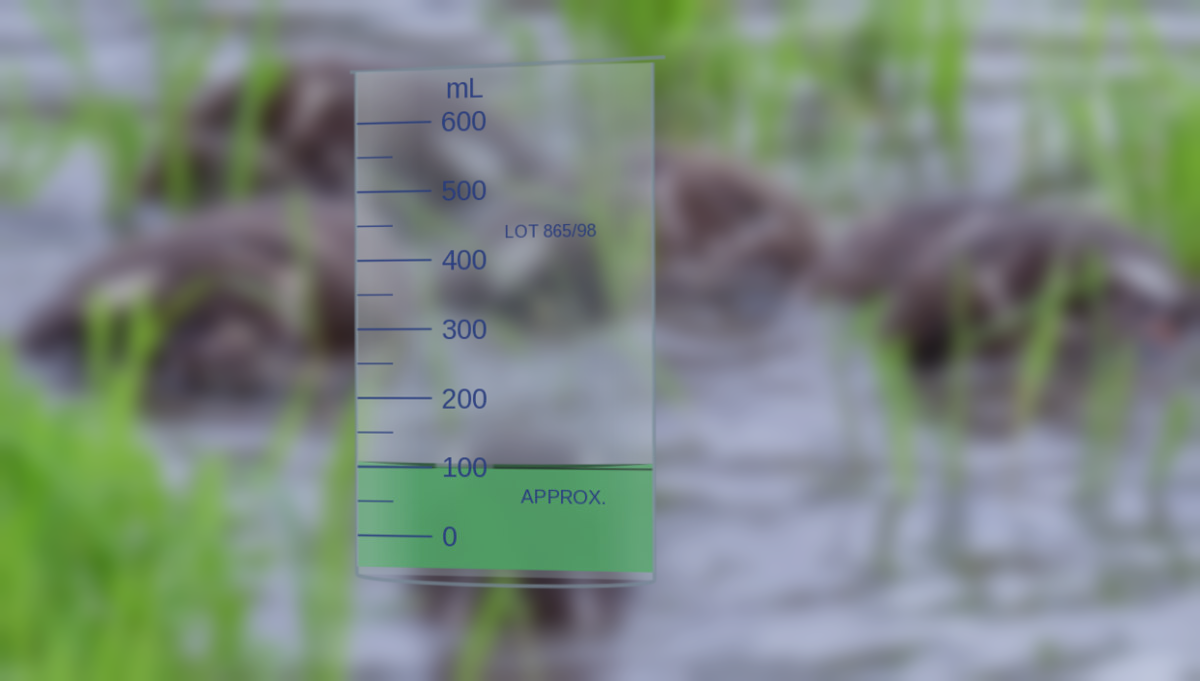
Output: 100mL
